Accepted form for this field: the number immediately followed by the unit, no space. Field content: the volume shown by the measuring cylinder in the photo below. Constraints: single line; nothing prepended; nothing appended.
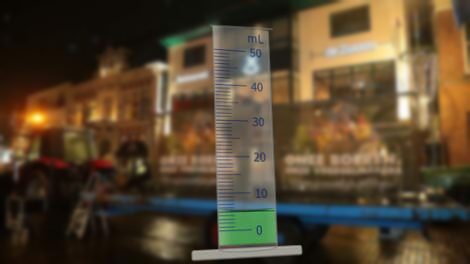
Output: 5mL
